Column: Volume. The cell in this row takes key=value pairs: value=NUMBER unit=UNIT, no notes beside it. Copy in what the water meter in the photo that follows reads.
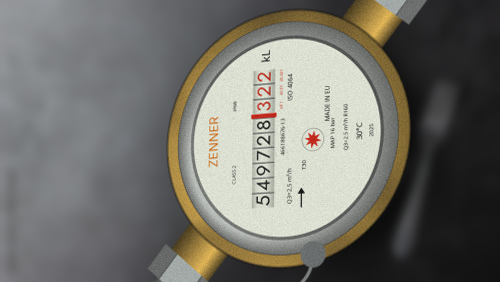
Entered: value=549728.322 unit=kL
